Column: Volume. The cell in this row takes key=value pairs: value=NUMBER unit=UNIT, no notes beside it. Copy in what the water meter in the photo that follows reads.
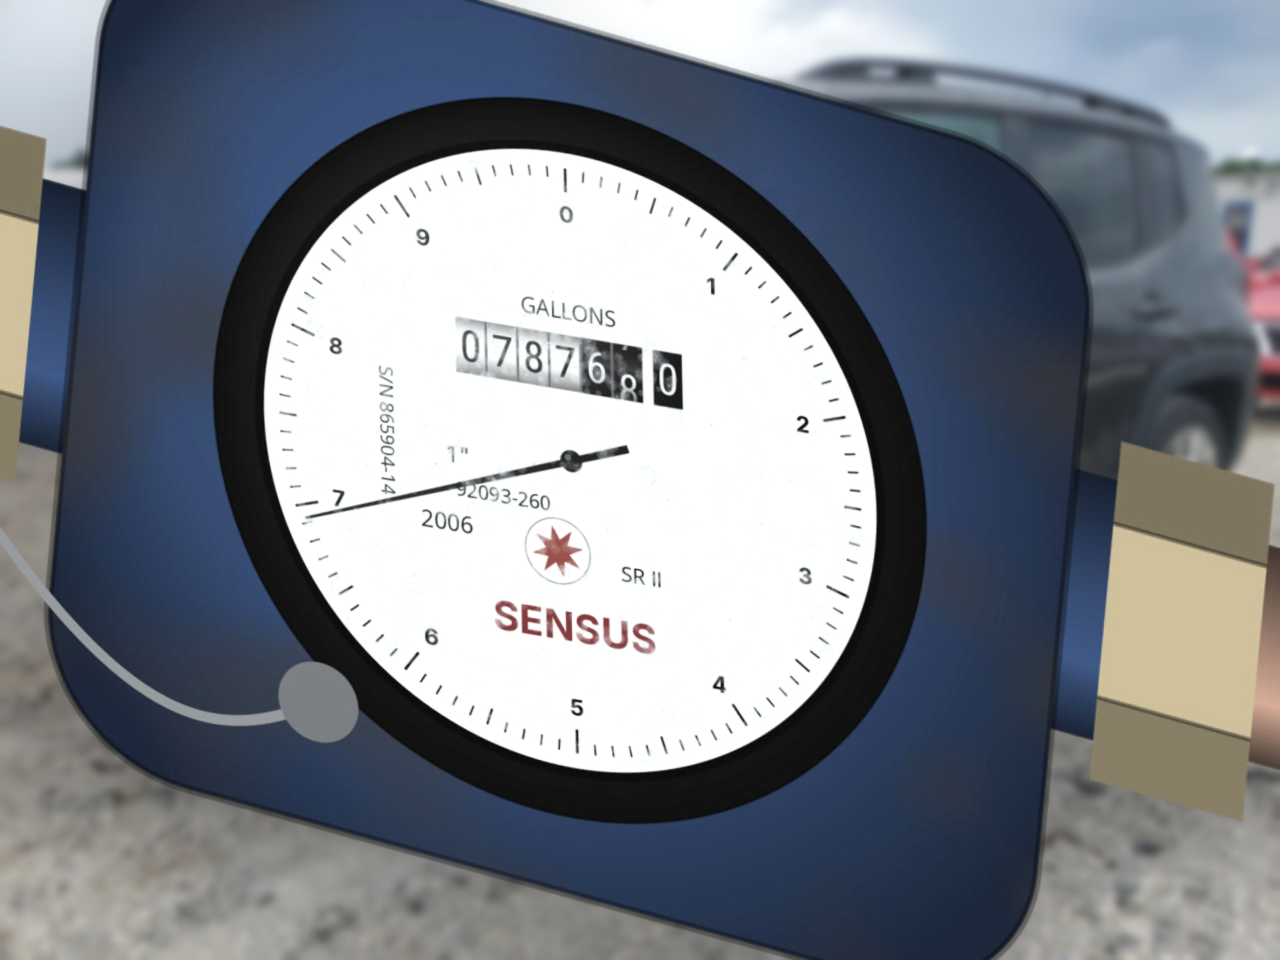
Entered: value=787676.9 unit=gal
